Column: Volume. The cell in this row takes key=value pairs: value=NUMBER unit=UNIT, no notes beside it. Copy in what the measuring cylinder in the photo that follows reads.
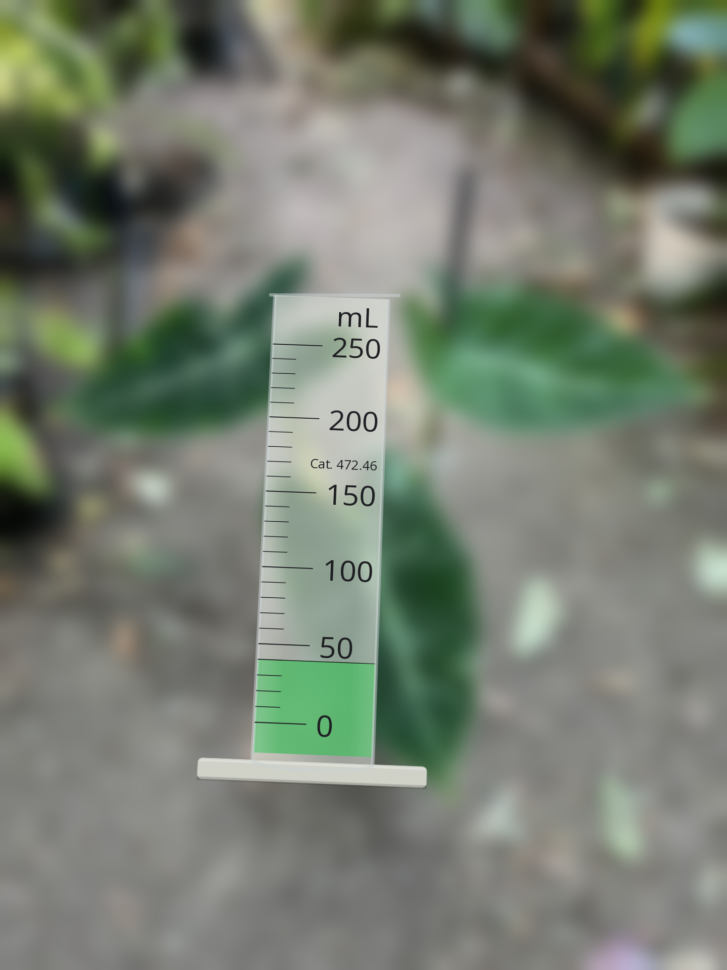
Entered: value=40 unit=mL
